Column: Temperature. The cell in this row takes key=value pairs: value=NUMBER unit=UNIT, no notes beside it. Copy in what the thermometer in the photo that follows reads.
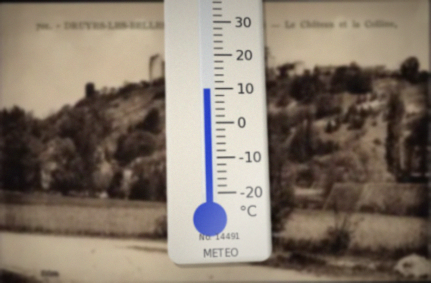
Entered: value=10 unit=°C
